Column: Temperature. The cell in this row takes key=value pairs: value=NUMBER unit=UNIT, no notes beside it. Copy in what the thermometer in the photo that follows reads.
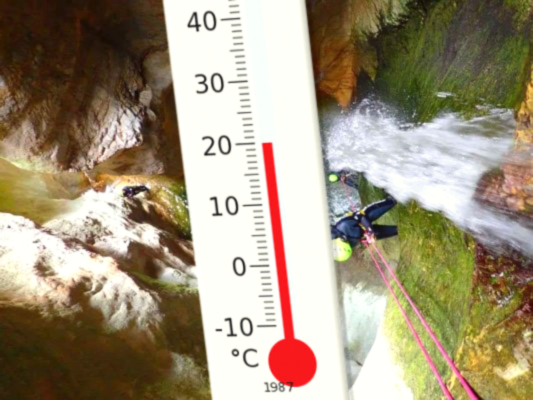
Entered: value=20 unit=°C
